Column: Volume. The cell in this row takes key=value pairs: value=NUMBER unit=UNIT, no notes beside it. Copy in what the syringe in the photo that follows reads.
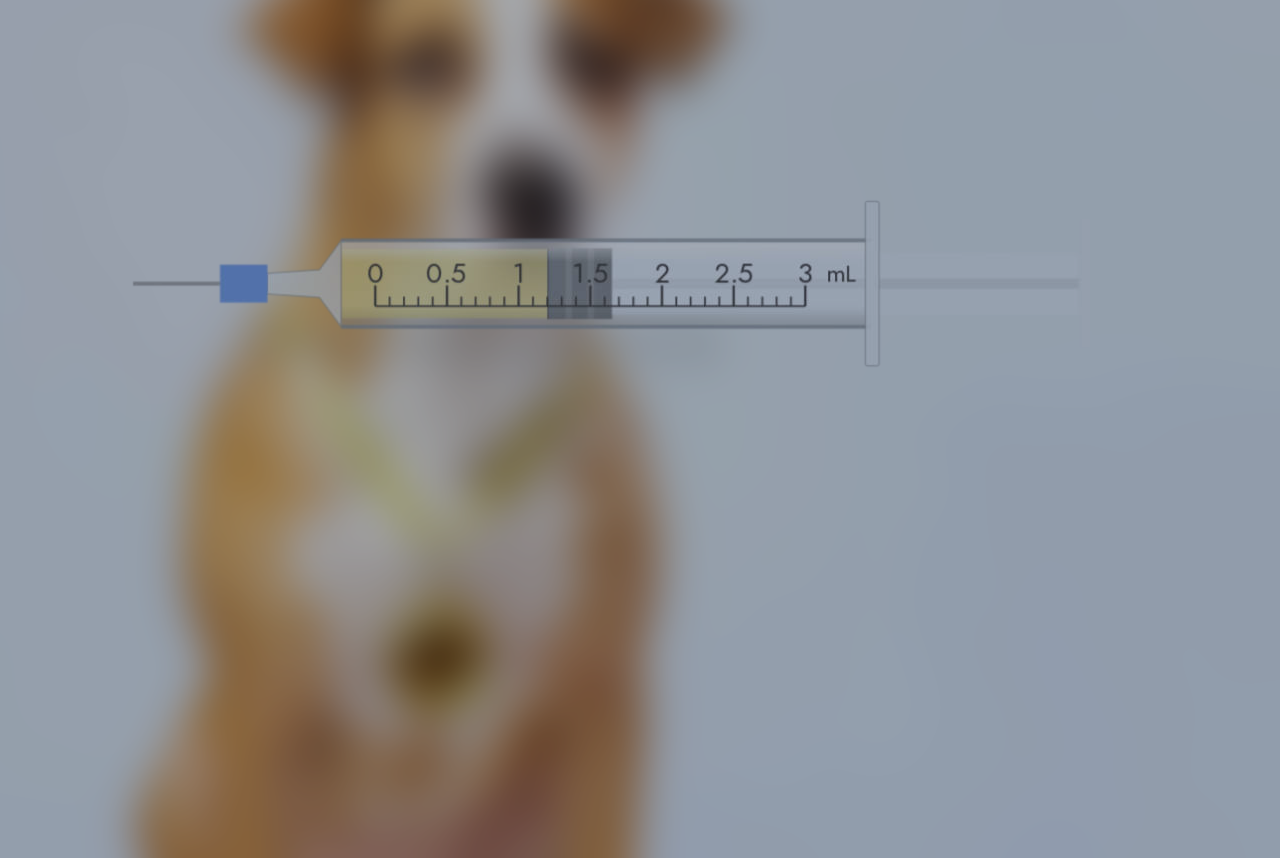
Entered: value=1.2 unit=mL
